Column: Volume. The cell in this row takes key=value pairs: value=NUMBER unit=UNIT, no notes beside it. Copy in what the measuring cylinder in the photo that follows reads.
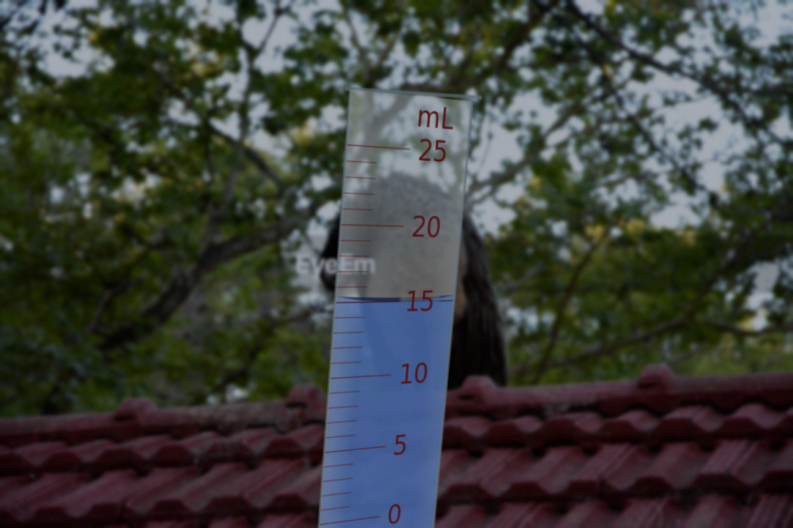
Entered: value=15 unit=mL
